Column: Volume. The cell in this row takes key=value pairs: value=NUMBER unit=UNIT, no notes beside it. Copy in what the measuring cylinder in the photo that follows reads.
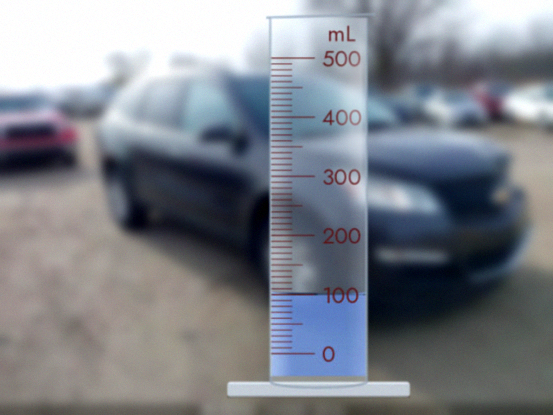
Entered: value=100 unit=mL
